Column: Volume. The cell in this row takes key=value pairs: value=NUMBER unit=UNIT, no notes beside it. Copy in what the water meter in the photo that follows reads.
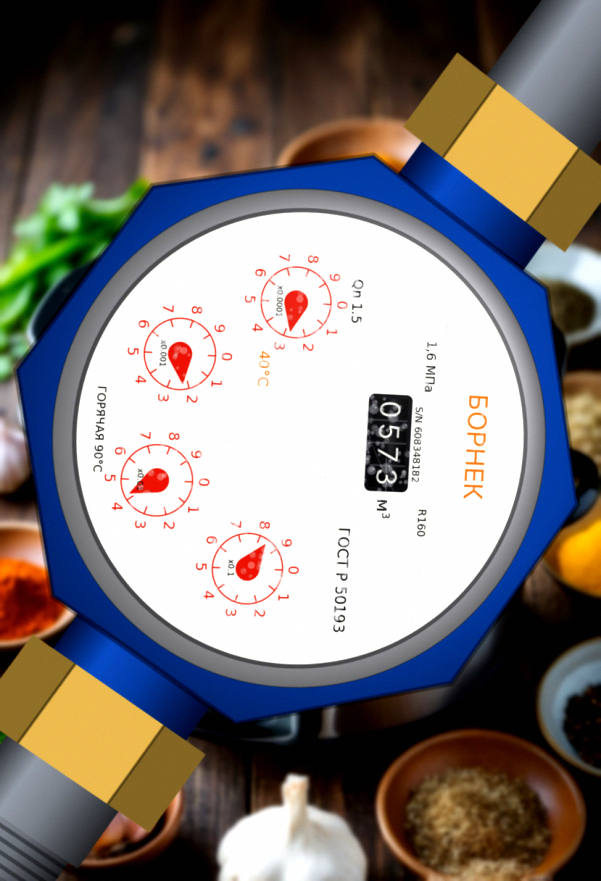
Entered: value=573.8422 unit=m³
